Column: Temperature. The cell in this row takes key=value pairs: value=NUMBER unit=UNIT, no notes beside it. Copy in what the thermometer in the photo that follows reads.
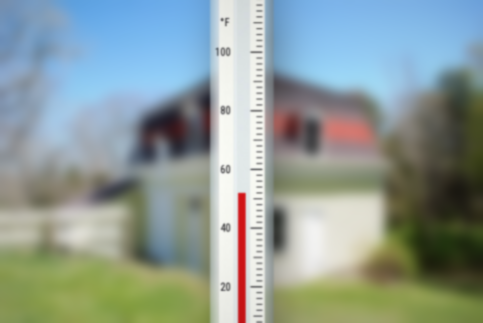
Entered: value=52 unit=°F
